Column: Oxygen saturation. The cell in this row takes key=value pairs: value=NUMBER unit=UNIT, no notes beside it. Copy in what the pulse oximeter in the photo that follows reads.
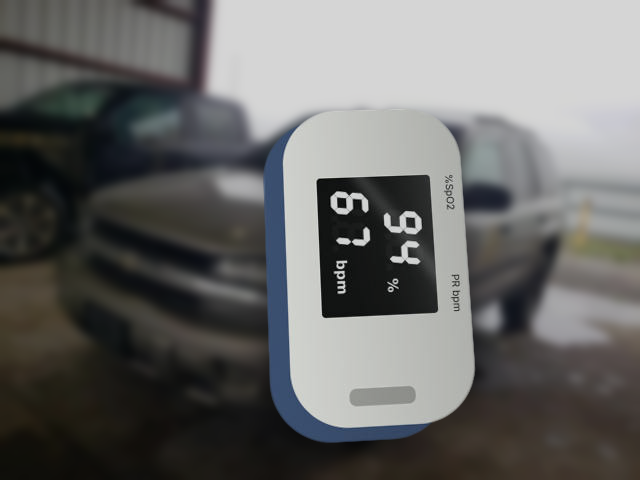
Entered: value=94 unit=%
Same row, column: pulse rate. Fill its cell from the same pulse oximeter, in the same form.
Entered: value=67 unit=bpm
